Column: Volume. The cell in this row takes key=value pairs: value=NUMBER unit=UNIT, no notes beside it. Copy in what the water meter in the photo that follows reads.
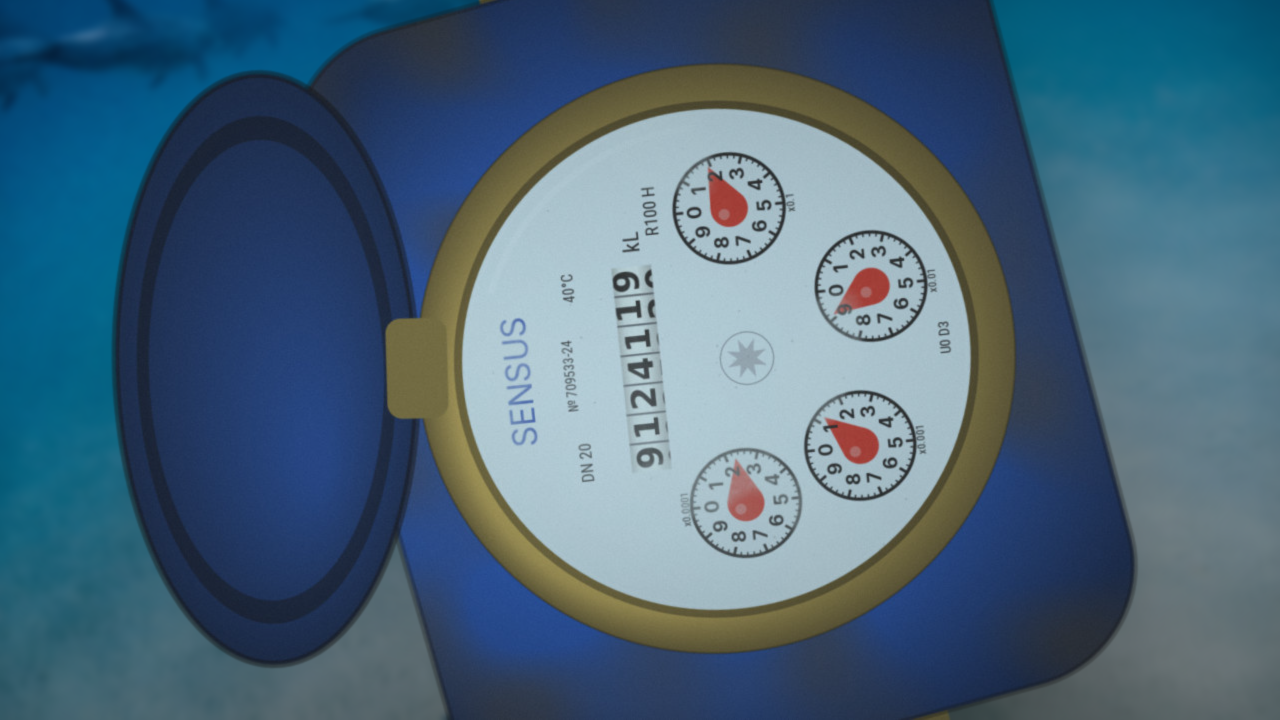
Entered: value=9124119.1912 unit=kL
